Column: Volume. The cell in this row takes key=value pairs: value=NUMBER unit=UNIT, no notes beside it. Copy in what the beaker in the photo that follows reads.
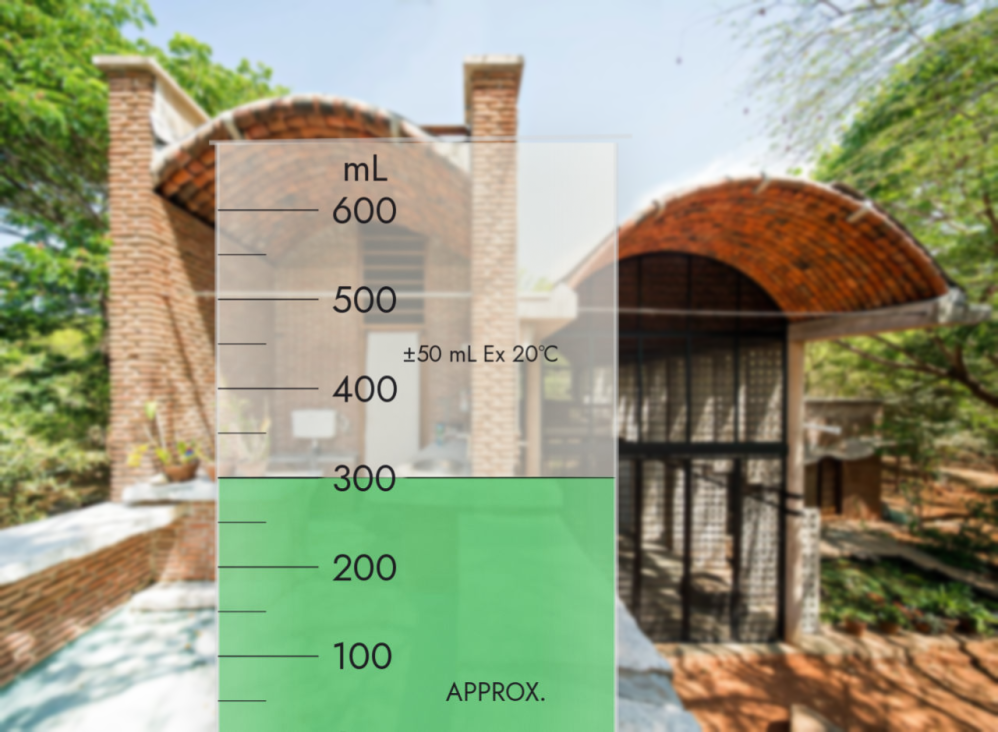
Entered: value=300 unit=mL
